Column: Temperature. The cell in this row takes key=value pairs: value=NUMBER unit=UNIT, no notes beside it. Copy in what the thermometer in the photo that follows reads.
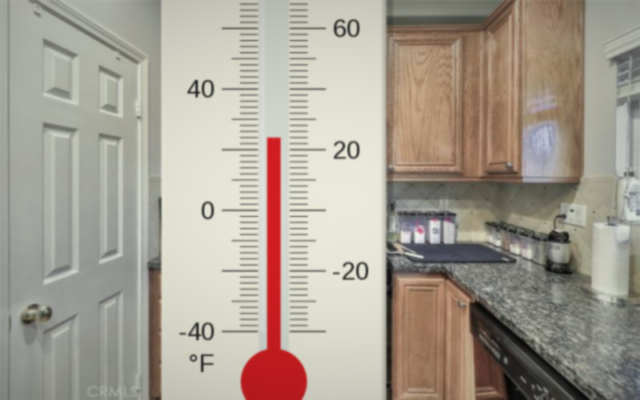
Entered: value=24 unit=°F
